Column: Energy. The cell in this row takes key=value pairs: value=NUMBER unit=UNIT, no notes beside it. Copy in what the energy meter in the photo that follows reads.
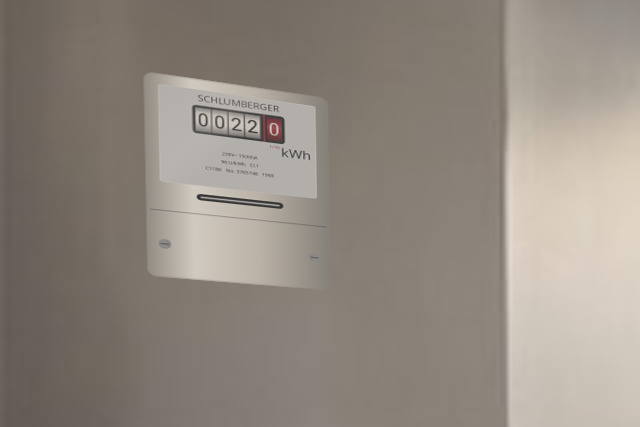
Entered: value=22.0 unit=kWh
